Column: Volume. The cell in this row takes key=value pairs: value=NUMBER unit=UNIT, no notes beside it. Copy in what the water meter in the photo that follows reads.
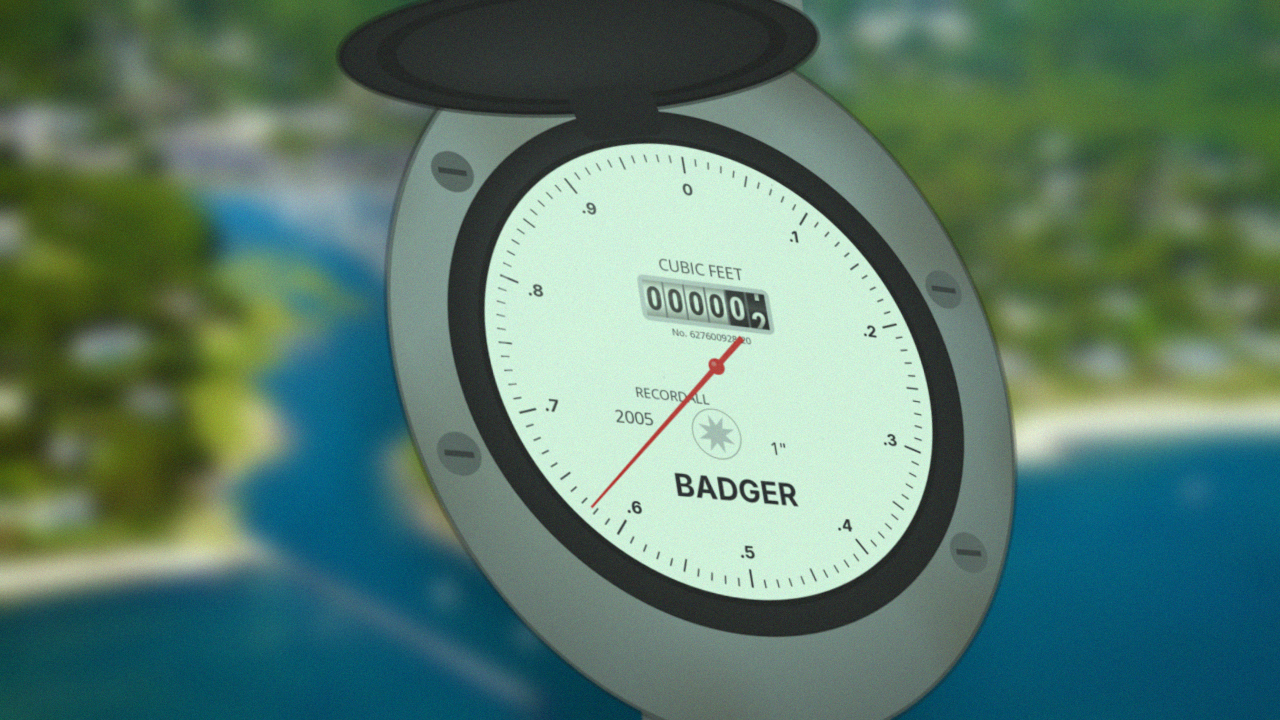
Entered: value=1.62 unit=ft³
